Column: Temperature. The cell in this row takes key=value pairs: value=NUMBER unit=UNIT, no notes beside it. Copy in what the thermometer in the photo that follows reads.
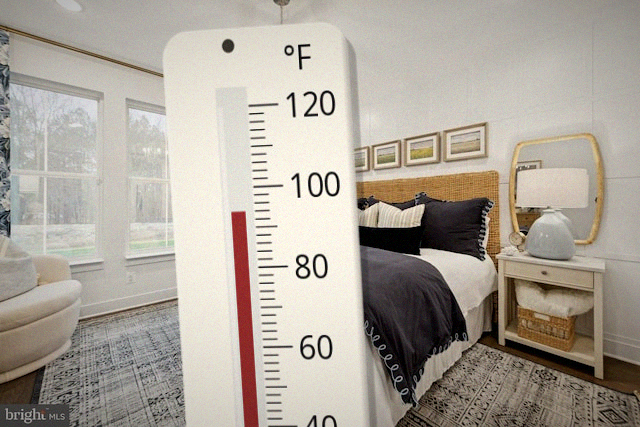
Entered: value=94 unit=°F
